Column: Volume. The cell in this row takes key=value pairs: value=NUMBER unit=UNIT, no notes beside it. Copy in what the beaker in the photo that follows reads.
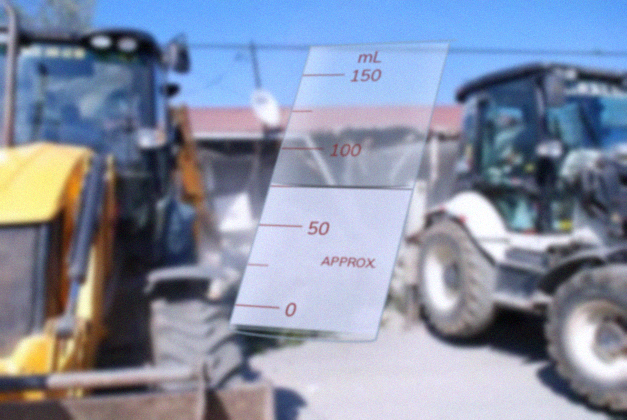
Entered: value=75 unit=mL
